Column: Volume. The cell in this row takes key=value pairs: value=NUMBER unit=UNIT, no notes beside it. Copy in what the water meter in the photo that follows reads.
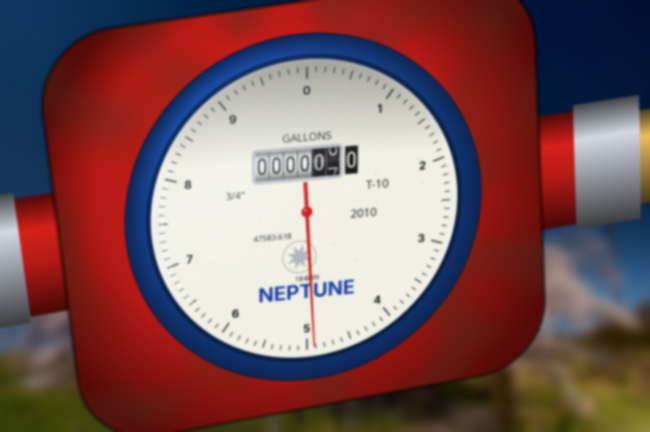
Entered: value=64.9 unit=gal
